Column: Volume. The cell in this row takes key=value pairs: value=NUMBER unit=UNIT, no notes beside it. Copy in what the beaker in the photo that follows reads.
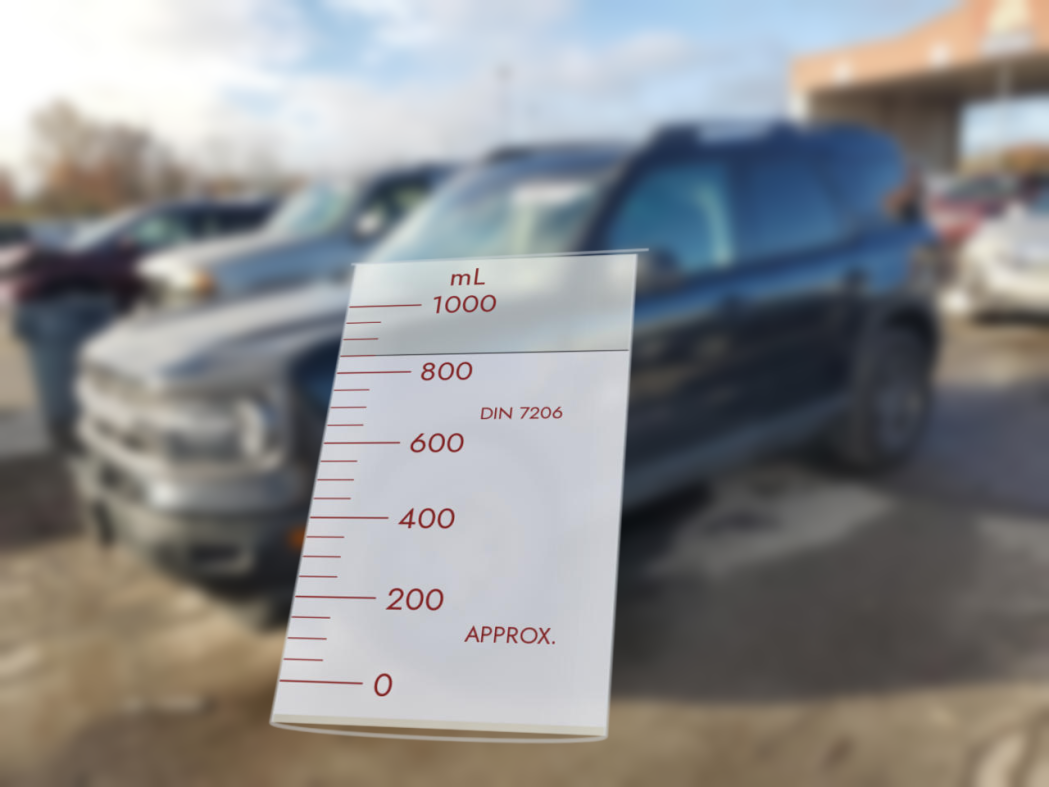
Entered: value=850 unit=mL
